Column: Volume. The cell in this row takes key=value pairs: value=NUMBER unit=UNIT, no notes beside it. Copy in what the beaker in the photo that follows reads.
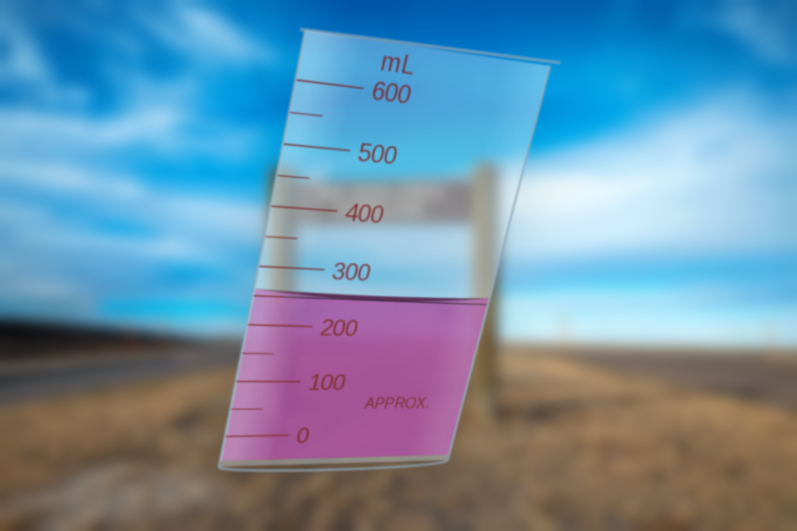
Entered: value=250 unit=mL
